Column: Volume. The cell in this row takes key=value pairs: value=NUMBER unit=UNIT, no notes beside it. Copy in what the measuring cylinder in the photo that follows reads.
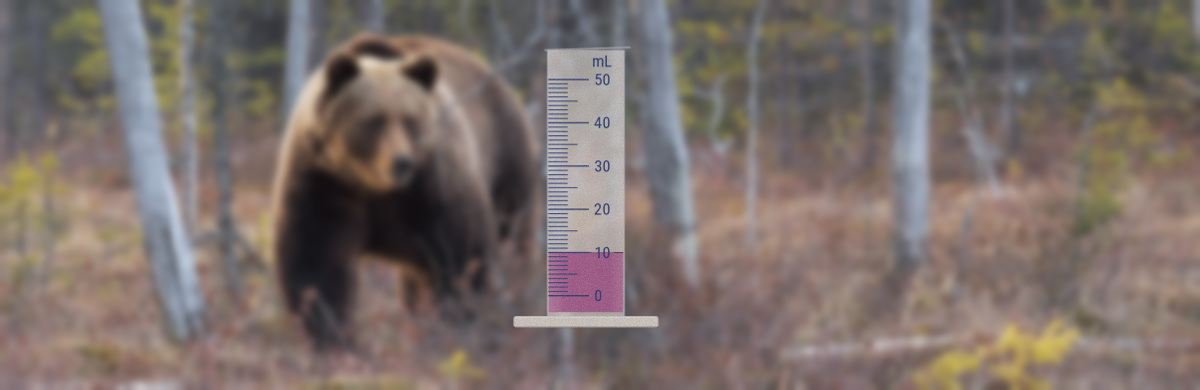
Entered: value=10 unit=mL
